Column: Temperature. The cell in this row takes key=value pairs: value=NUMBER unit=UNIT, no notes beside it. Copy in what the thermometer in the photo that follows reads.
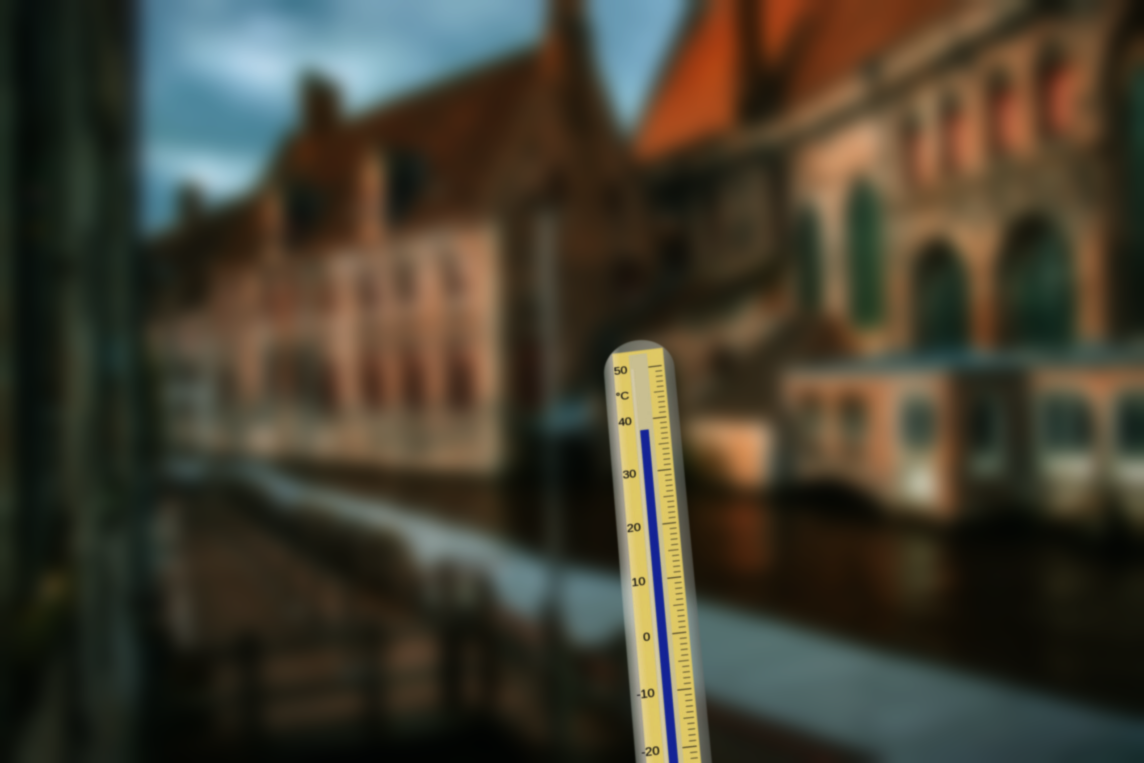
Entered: value=38 unit=°C
